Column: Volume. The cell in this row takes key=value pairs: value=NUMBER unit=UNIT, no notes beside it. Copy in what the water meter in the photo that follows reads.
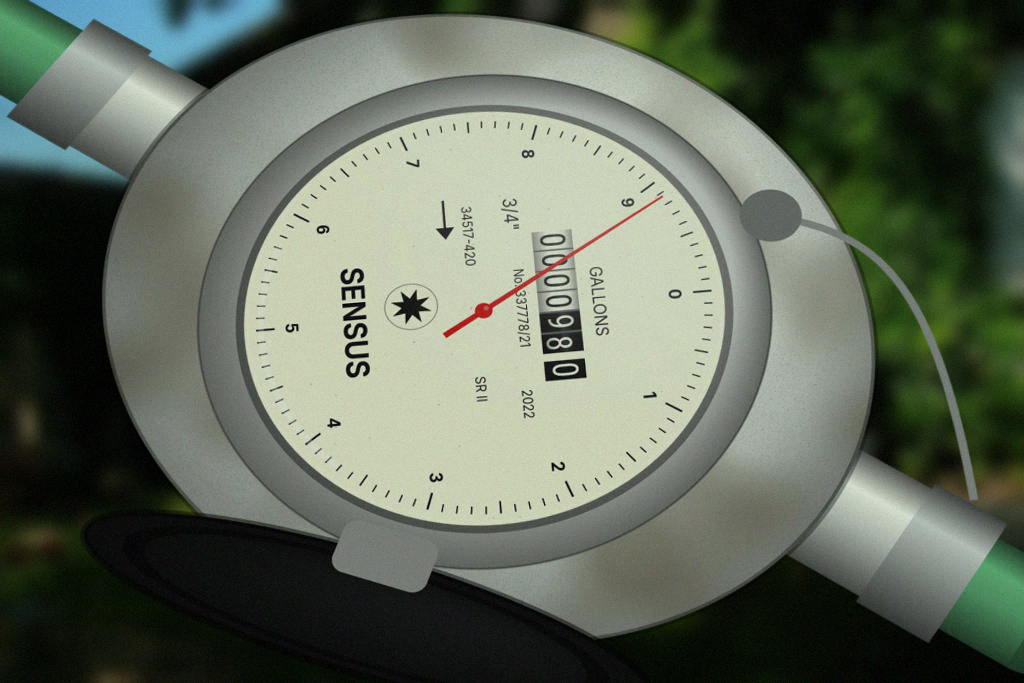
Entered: value=979.1 unit=gal
